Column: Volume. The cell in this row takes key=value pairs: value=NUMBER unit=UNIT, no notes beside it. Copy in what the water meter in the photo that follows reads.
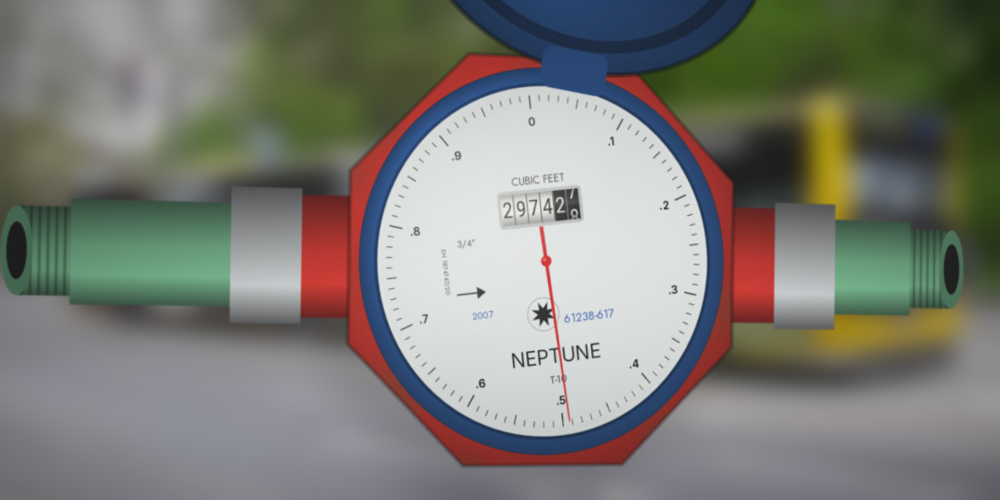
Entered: value=297427.49 unit=ft³
